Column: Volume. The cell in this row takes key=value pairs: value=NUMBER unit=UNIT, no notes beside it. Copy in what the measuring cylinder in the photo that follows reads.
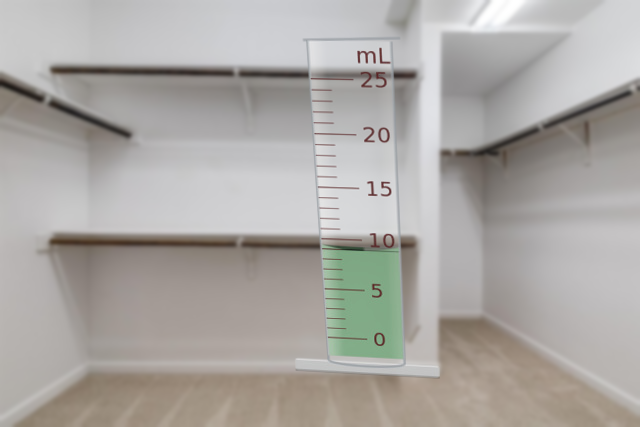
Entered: value=9 unit=mL
